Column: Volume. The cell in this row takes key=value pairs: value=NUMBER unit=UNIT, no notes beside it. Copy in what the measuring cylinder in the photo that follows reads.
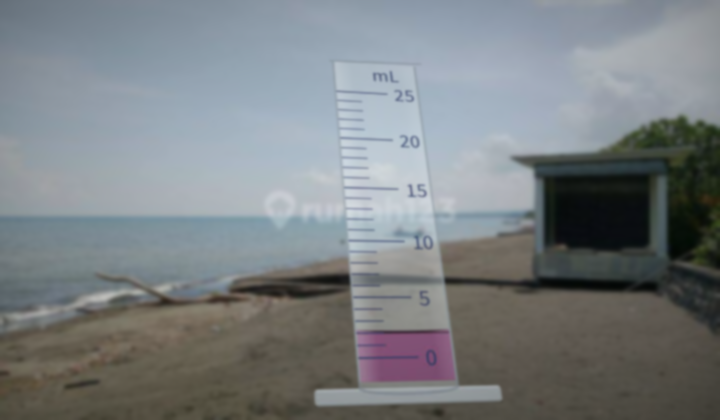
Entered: value=2 unit=mL
